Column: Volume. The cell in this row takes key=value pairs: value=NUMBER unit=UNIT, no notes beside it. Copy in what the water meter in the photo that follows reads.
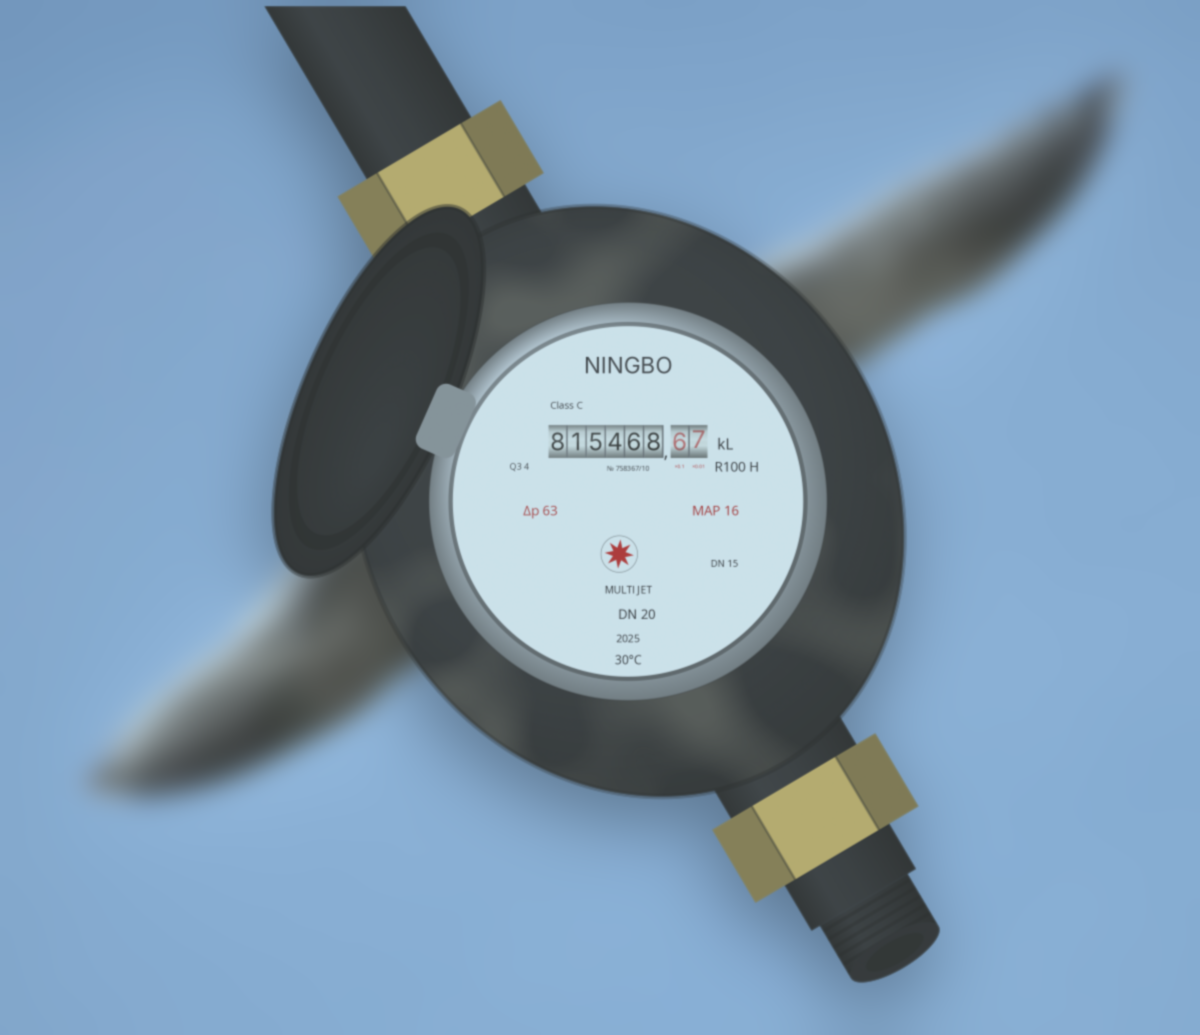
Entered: value=815468.67 unit=kL
